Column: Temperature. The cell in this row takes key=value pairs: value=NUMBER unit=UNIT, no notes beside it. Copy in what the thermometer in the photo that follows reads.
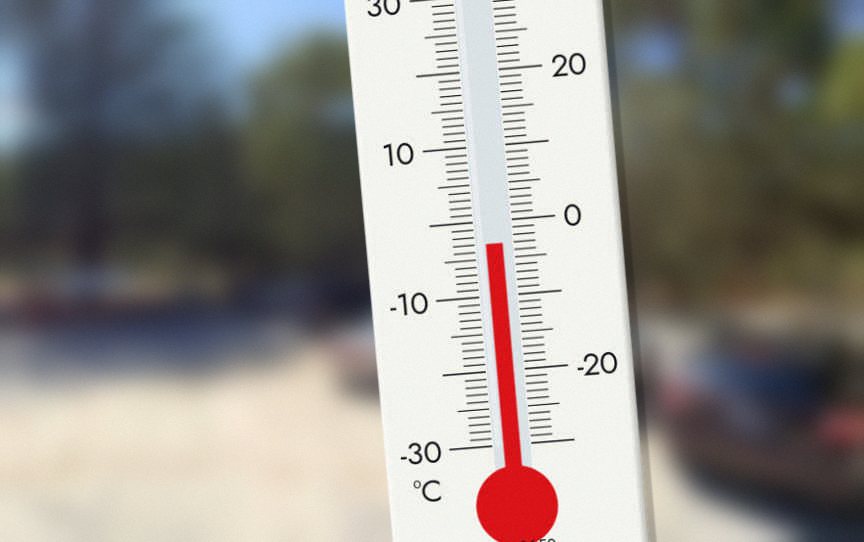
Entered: value=-3 unit=°C
